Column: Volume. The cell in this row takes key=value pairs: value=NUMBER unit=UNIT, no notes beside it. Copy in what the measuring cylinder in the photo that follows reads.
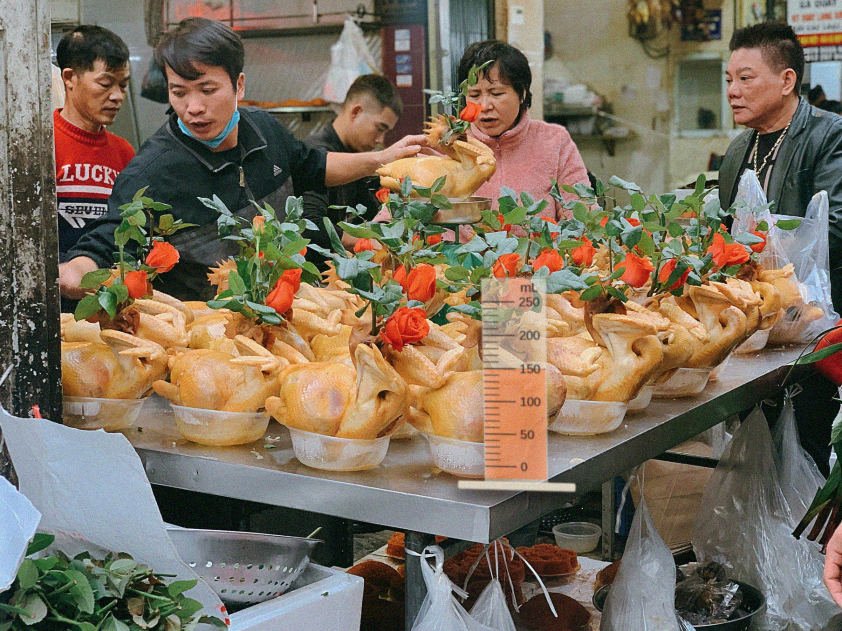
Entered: value=150 unit=mL
